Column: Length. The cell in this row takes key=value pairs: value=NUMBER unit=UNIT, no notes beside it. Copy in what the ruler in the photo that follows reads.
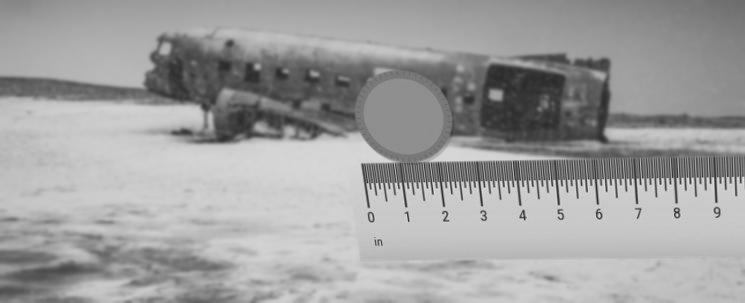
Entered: value=2.5 unit=in
